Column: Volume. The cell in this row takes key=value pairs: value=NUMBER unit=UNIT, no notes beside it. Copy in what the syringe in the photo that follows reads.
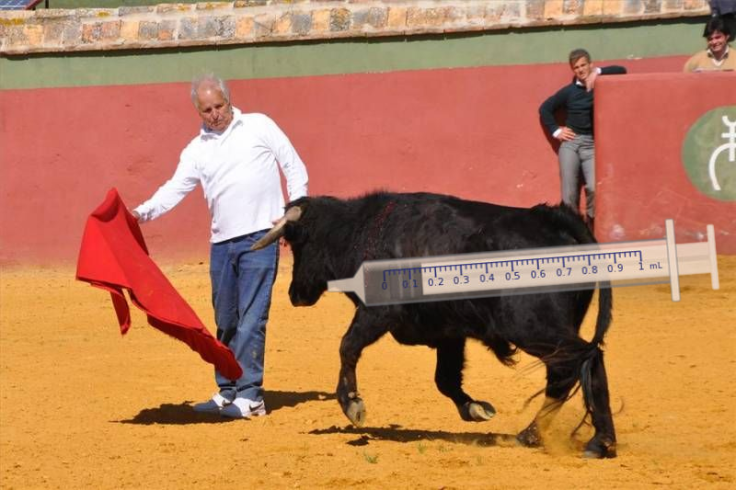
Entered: value=0.02 unit=mL
